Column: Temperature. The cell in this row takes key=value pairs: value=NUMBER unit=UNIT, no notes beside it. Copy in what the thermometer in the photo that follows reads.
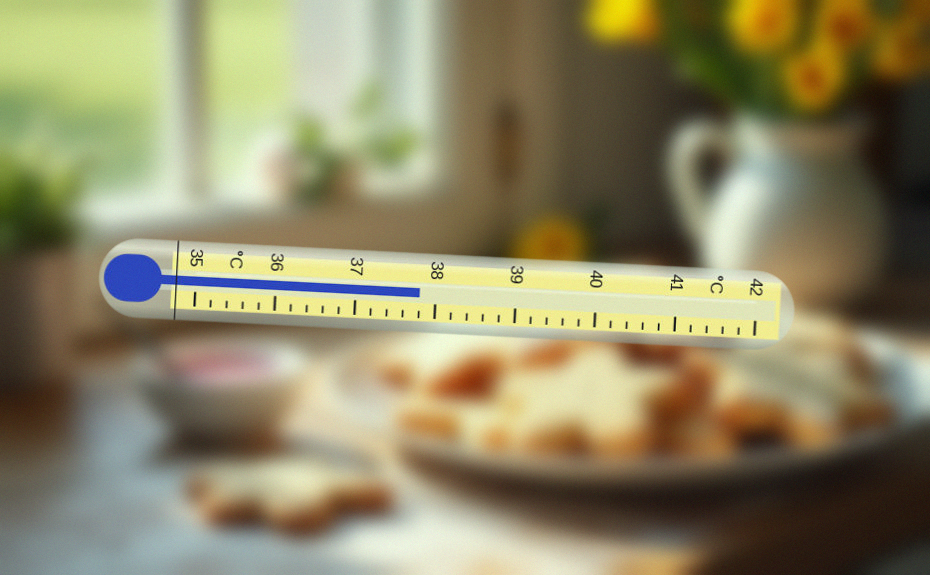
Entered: value=37.8 unit=°C
